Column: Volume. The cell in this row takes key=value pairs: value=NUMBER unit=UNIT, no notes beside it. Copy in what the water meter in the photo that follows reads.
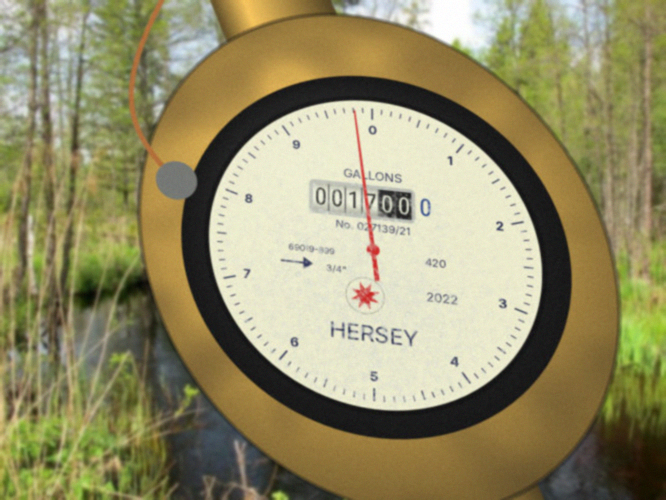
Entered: value=16999.8 unit=gal
